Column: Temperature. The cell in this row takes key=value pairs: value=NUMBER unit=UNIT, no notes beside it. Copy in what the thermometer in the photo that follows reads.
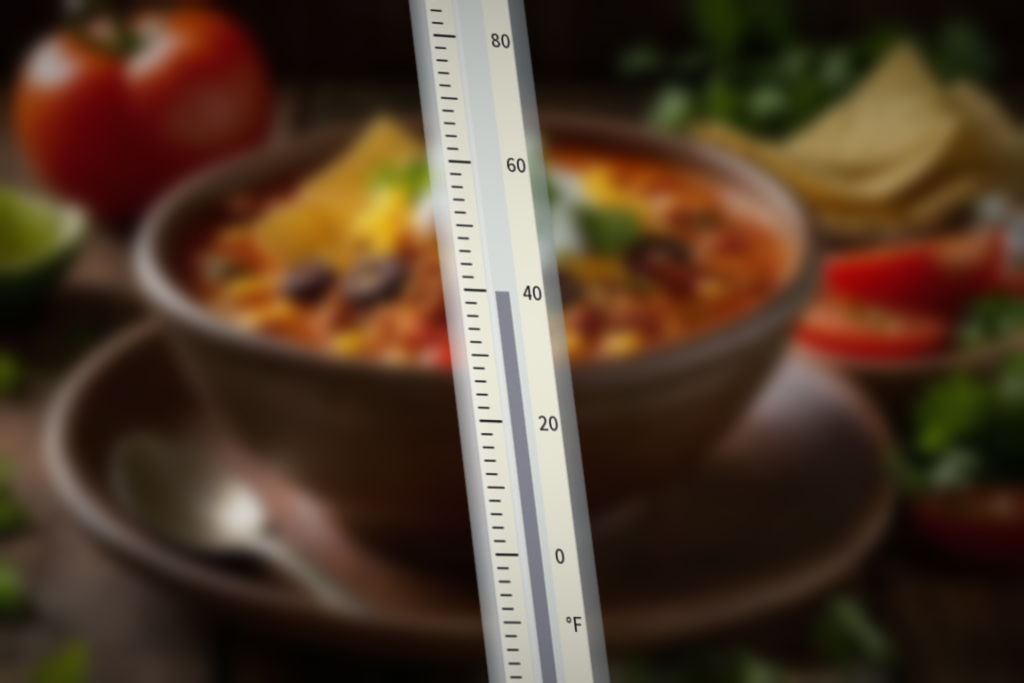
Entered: value=40 unit=°F
